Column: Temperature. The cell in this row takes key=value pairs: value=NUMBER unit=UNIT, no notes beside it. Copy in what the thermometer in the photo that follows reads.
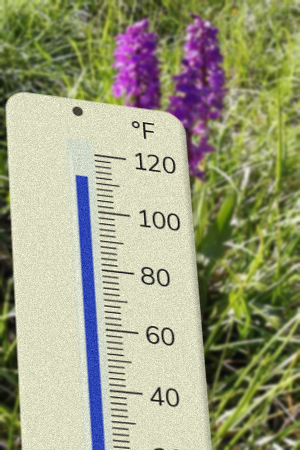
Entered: value=112 unit=°F
